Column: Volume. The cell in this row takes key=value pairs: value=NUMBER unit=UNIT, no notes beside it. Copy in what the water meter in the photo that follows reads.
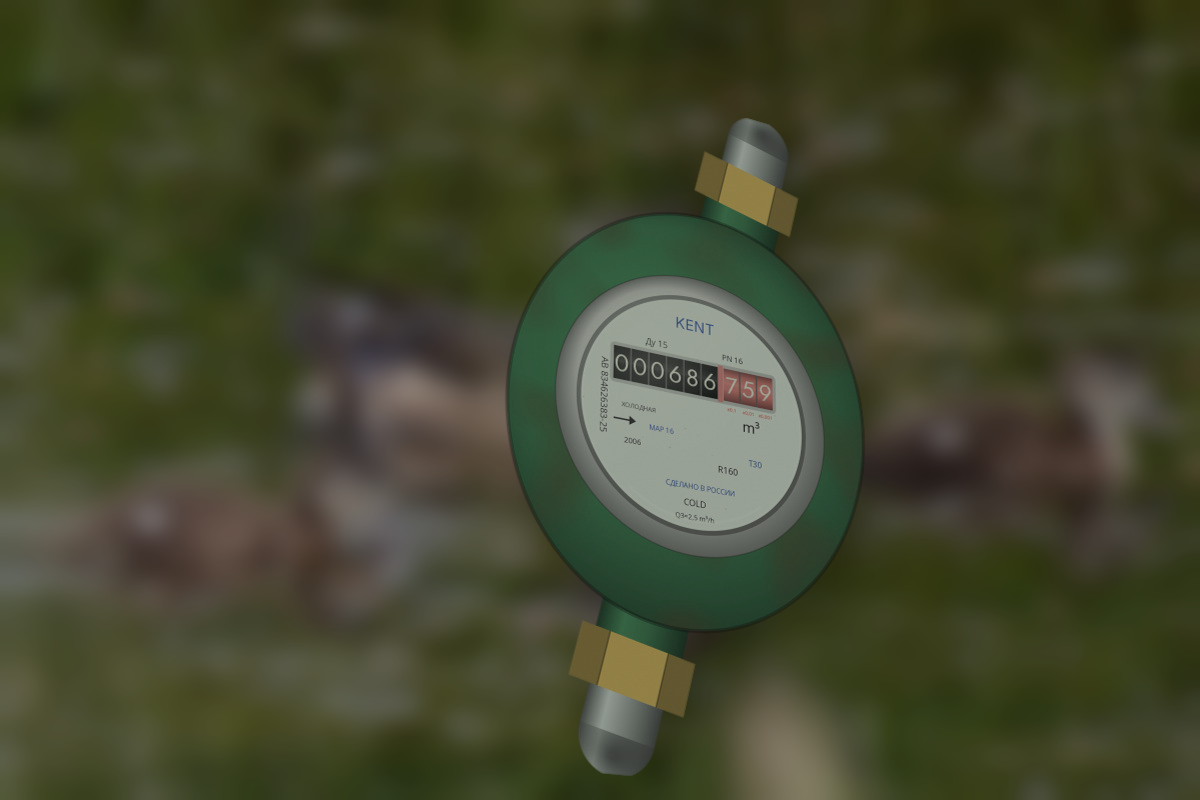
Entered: value=686.759 unit=m³
